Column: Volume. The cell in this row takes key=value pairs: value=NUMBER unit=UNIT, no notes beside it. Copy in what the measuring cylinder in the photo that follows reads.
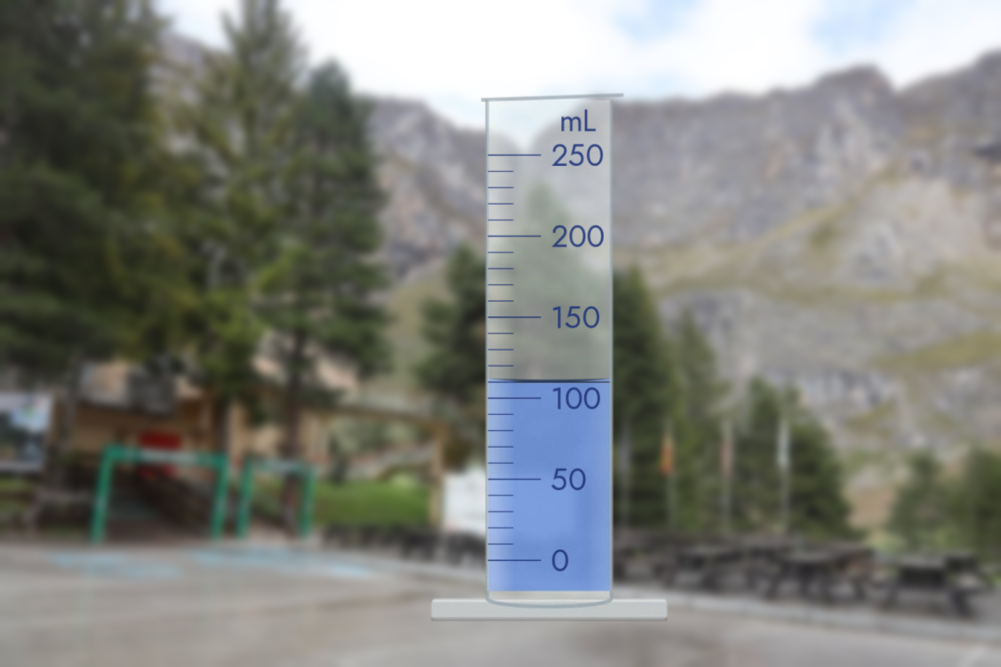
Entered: value=110 unit=mL
